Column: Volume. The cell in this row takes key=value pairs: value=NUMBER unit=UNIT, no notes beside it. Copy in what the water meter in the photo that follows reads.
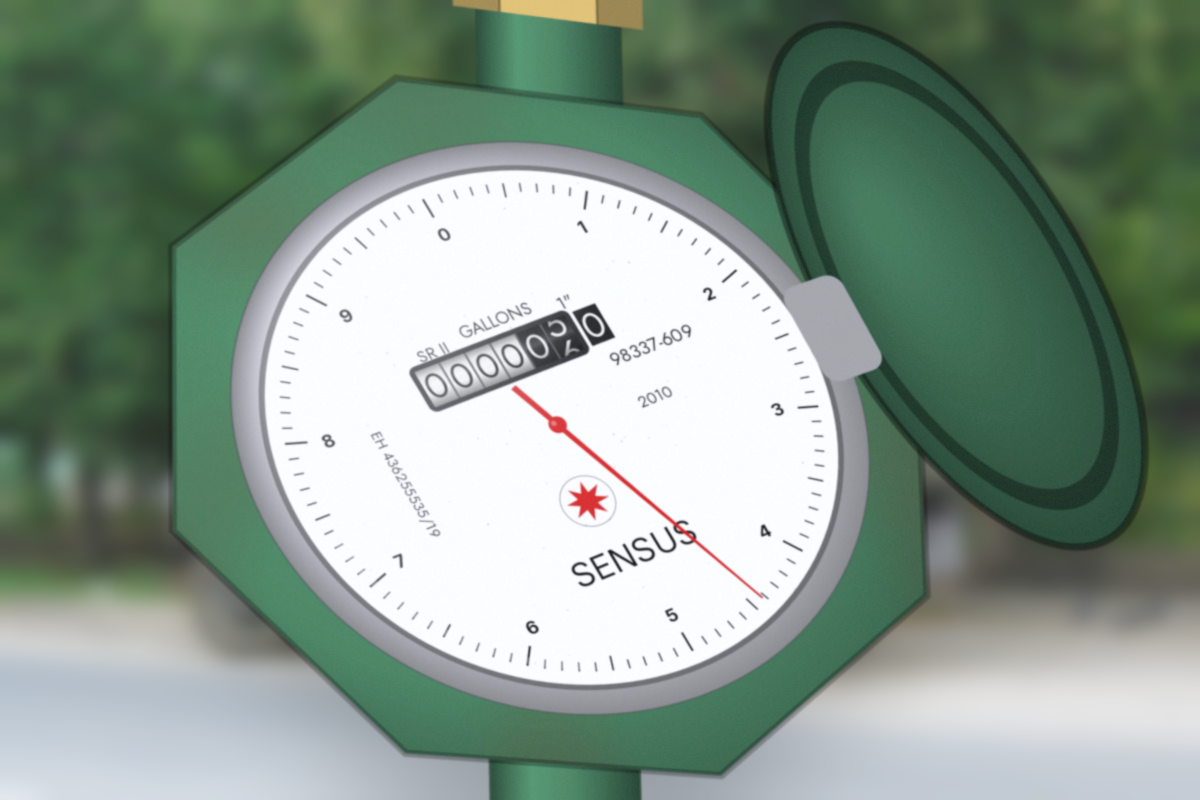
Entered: value=54.4 unit=gal
